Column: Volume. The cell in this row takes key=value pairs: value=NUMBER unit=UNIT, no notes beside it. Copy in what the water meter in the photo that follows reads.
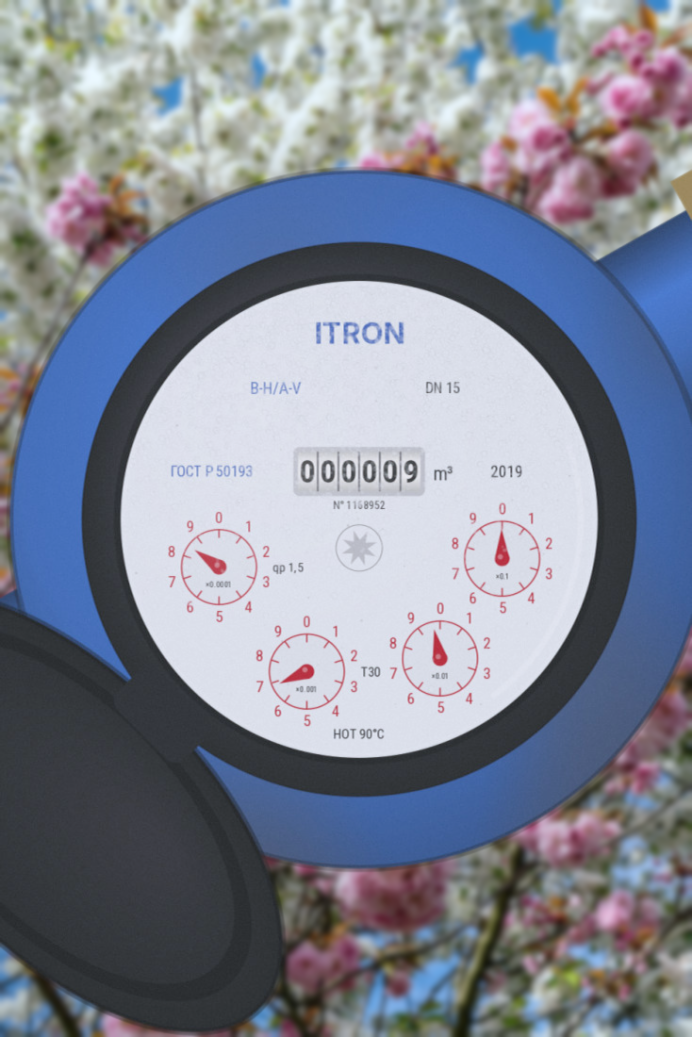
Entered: value=8.9968 unit=m³
